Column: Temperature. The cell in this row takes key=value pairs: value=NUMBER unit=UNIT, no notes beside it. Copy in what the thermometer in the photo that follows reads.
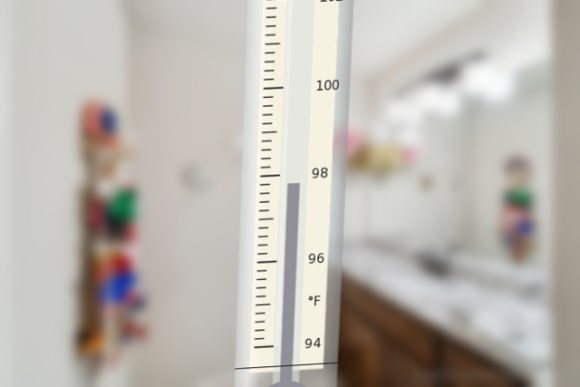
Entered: value=97.8 unit=°F
